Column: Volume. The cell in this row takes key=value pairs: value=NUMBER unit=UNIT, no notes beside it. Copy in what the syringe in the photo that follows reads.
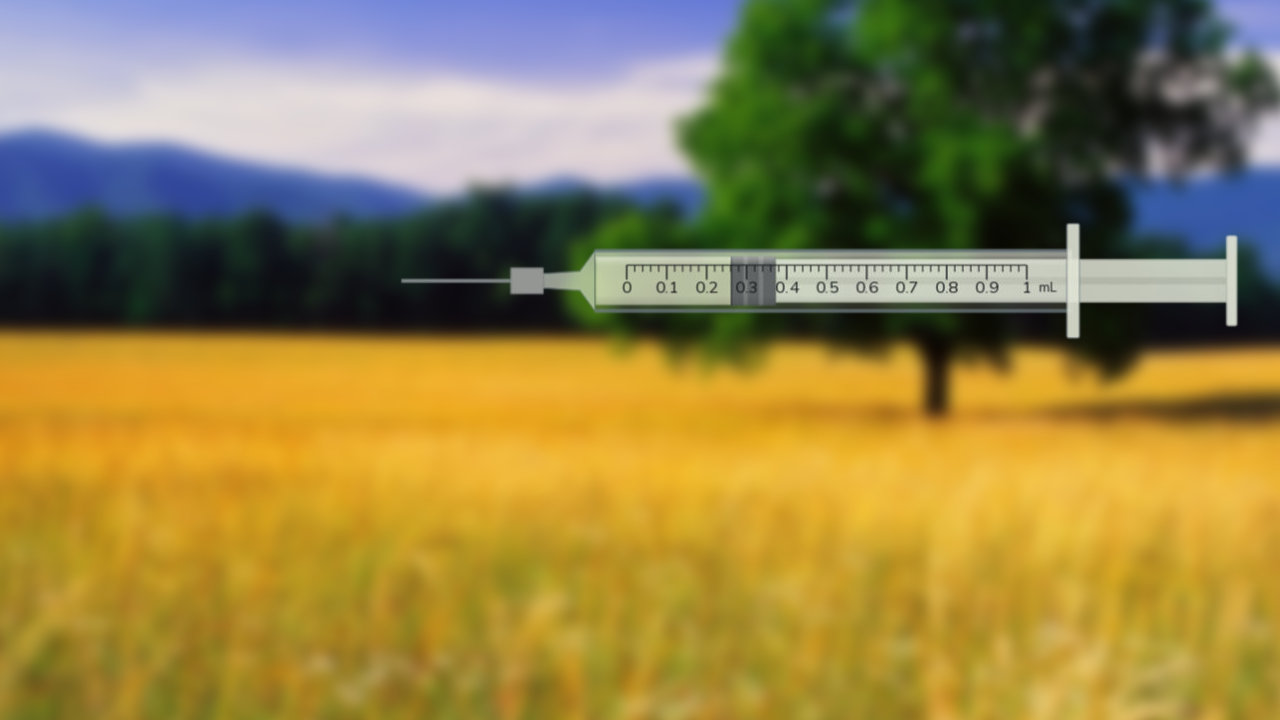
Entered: value=0.26 unit=mL
